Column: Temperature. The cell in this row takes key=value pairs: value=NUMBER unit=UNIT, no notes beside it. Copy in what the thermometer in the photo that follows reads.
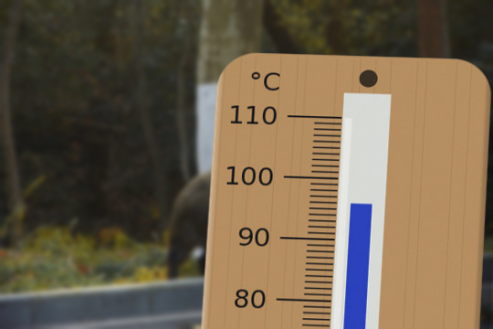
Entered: value=96 unit=°C
